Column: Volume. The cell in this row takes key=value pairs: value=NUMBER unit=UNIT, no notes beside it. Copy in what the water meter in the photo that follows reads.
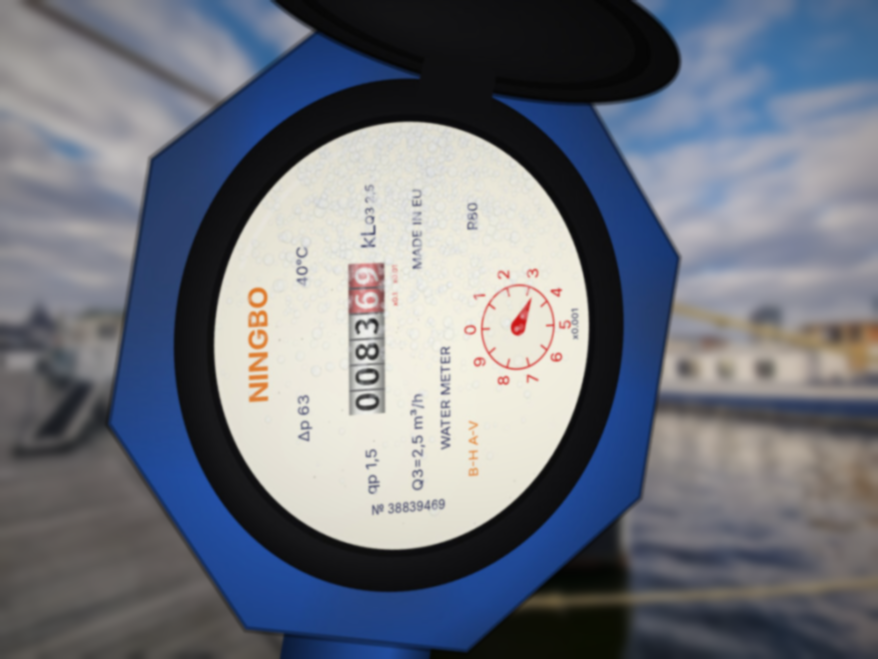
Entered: value=83.693 unit=kL
